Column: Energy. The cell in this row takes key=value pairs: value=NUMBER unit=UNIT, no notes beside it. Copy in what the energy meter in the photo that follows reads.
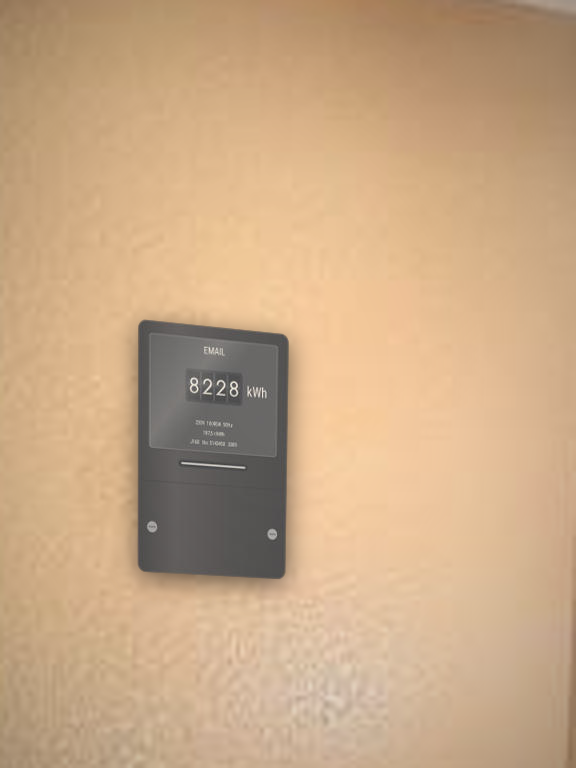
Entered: value=8228 unit=kWh
